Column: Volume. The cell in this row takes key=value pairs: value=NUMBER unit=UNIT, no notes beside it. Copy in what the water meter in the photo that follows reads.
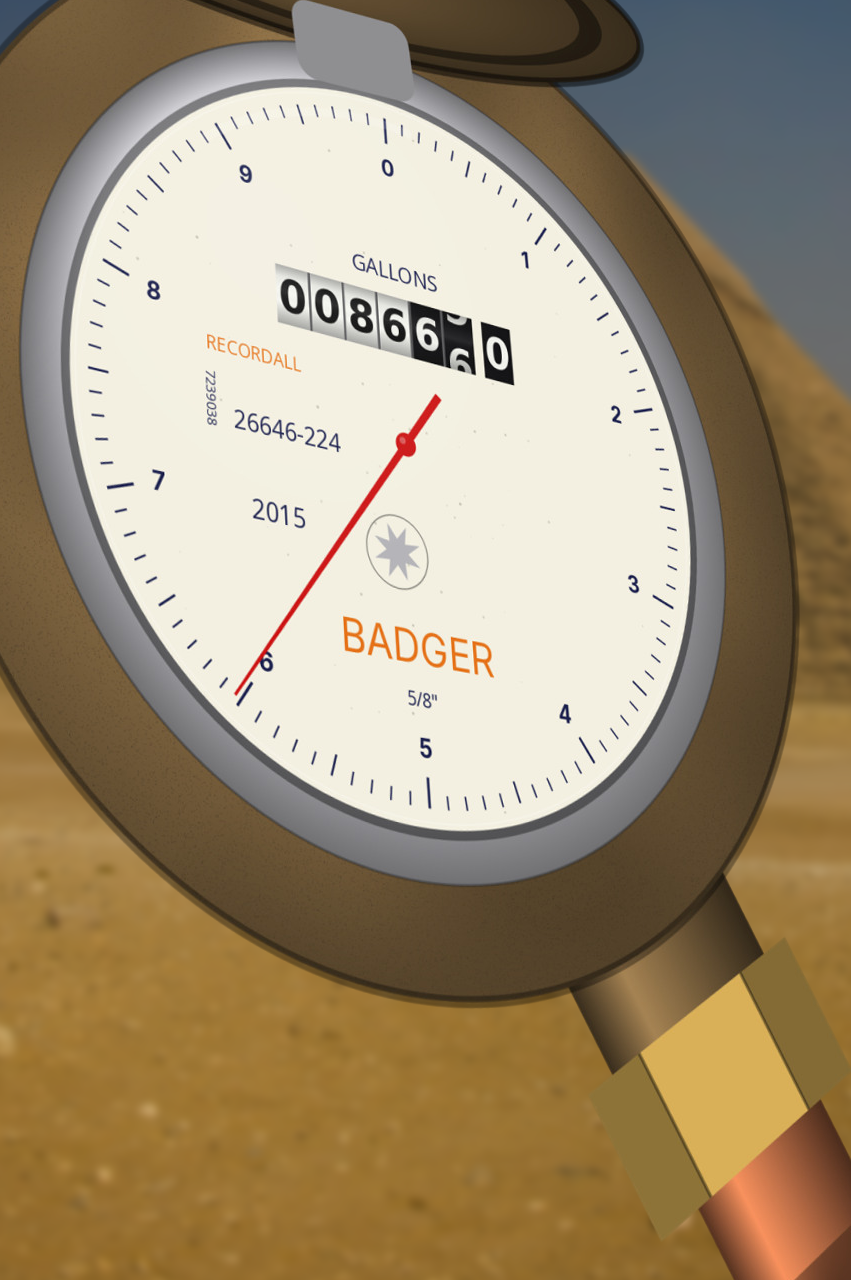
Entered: value=86656.0 unit=gal
